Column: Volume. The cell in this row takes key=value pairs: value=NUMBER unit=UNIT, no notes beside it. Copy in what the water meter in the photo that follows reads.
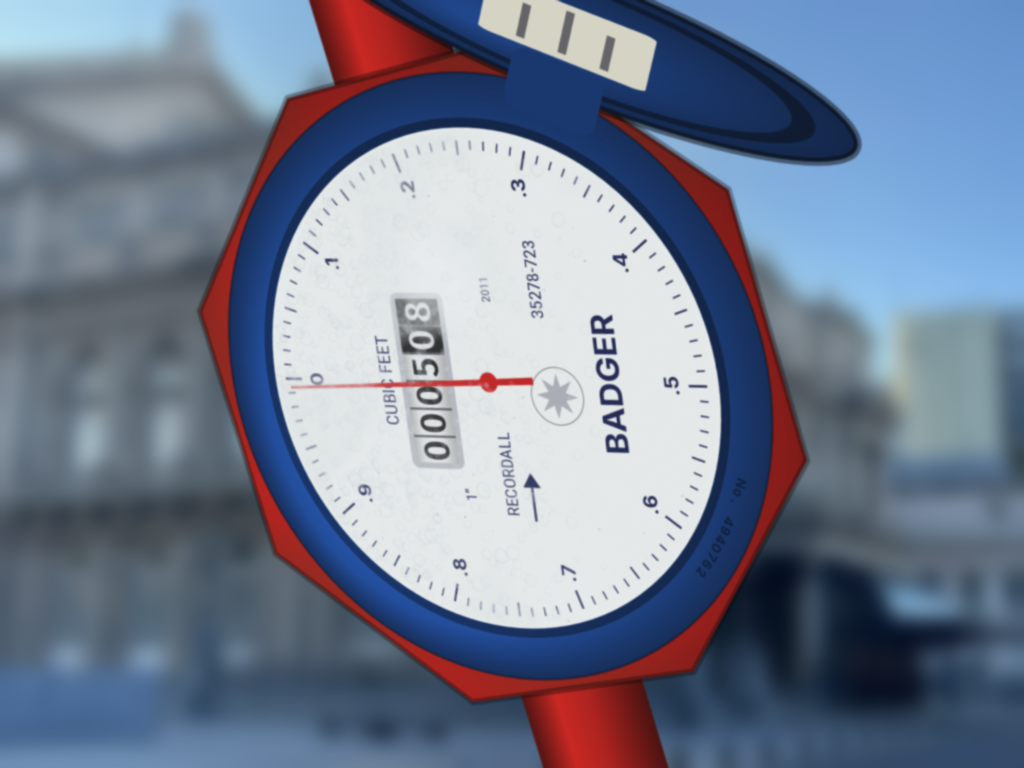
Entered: value=507.99 unit=ft³
